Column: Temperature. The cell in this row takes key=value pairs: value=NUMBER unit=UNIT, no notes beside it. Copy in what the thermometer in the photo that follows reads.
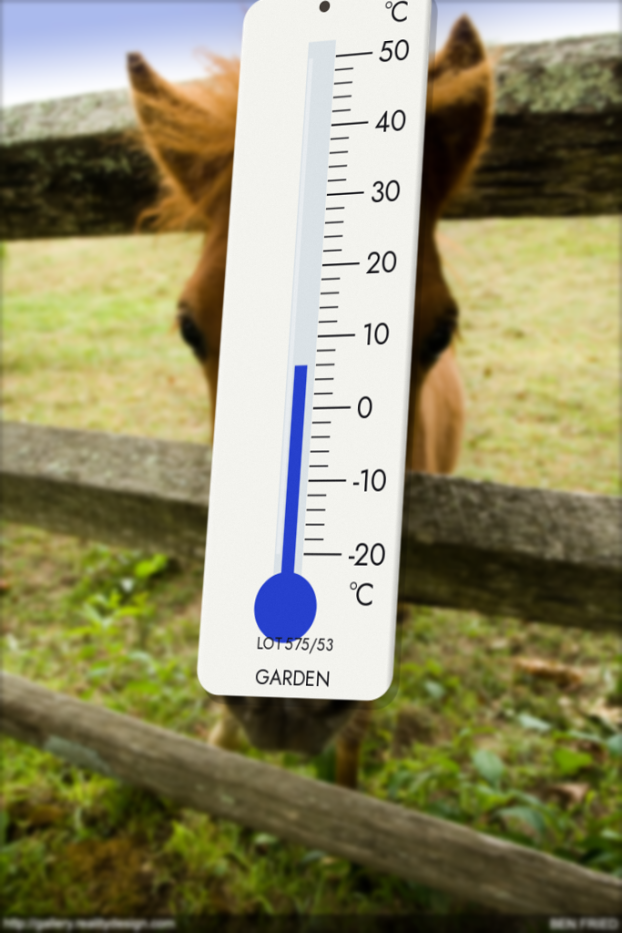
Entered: value=6 unit=°C
